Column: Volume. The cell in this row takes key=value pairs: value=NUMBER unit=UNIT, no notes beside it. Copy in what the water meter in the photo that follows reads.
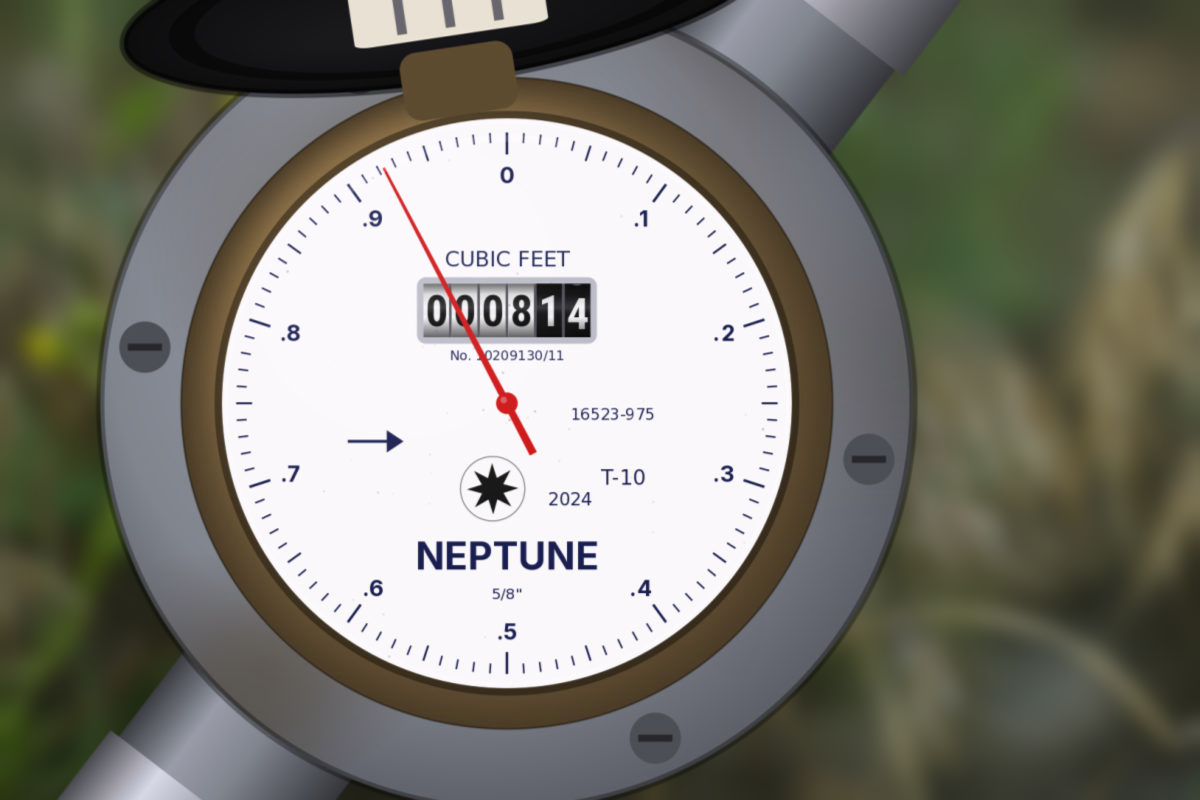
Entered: value=813.92 unit=ft³
